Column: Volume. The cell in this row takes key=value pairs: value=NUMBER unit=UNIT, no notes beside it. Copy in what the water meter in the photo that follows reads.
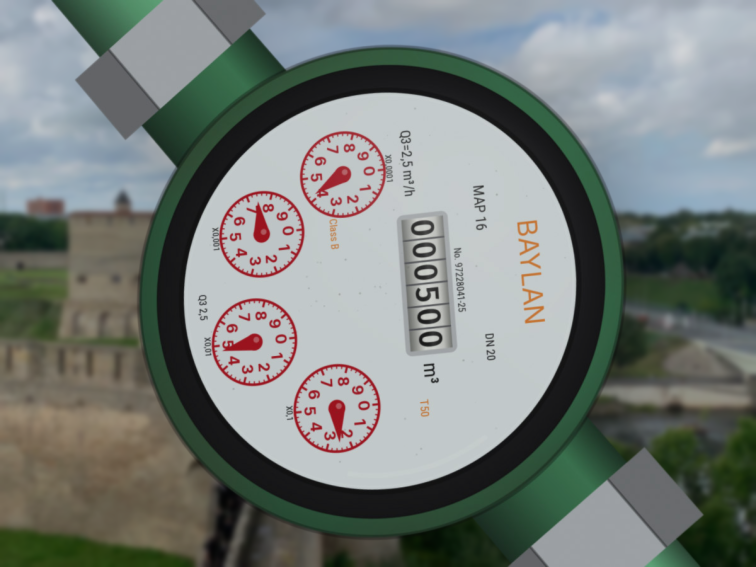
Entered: value=500.2474 unit=m³
